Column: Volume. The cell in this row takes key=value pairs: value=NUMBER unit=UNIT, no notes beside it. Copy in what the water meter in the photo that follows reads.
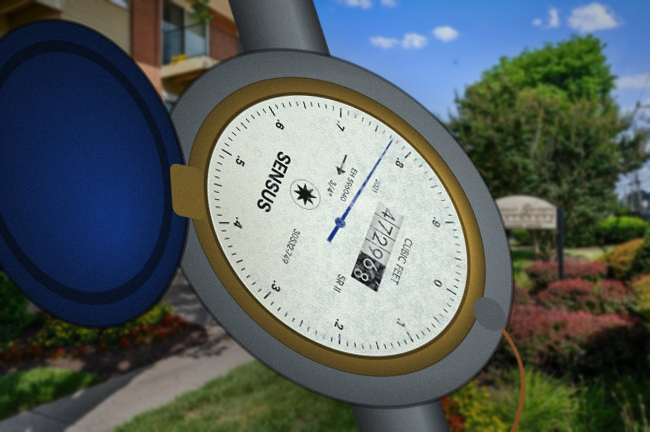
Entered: value=472967.77 unit=ft³
